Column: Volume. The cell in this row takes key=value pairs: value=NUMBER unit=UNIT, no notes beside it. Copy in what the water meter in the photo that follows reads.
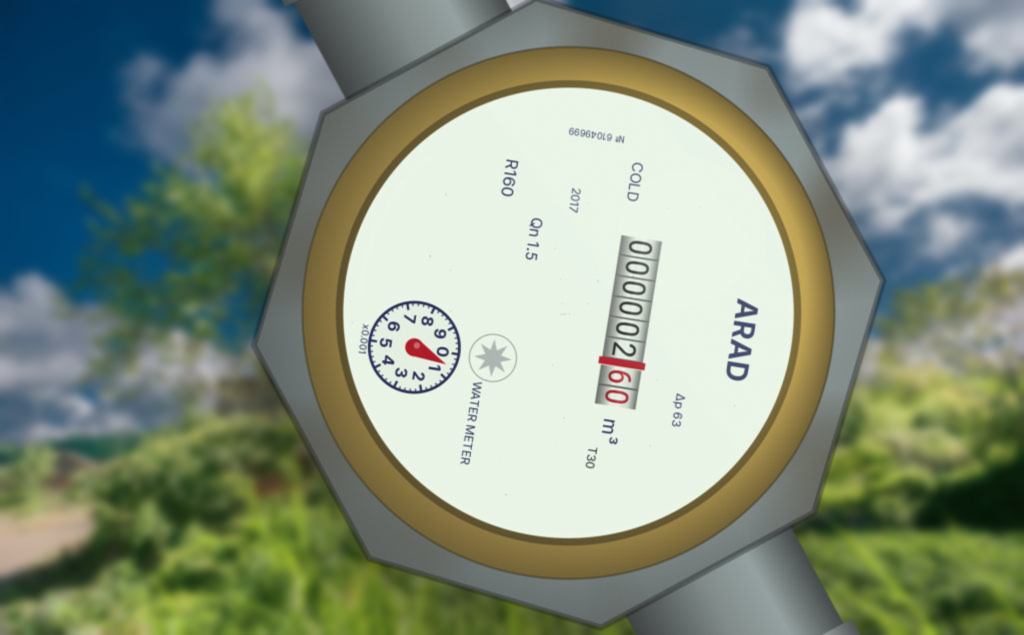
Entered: value=2.600 unit=m³
